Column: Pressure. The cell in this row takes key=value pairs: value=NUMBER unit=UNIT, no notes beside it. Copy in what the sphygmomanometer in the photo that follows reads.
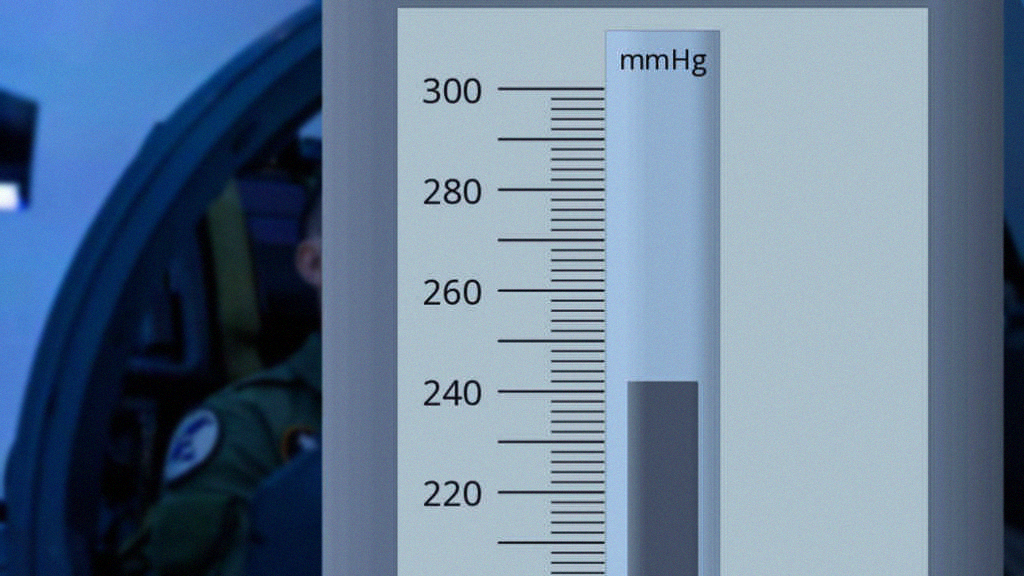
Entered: value=242 unit=mmHg
